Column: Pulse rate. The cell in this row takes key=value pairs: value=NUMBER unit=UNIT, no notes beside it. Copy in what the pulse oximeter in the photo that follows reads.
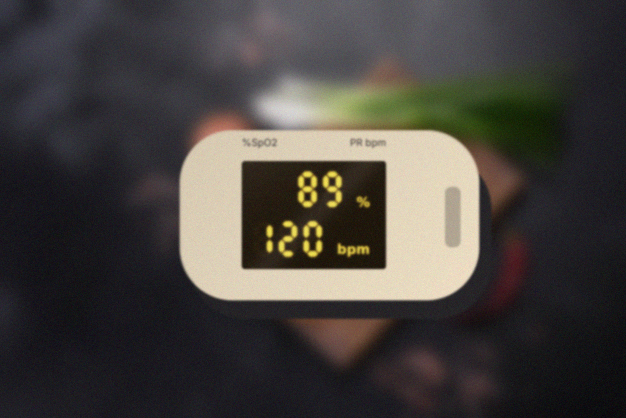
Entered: value=120 unit=bpm
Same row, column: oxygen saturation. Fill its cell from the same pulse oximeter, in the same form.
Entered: value=89 unit=%
